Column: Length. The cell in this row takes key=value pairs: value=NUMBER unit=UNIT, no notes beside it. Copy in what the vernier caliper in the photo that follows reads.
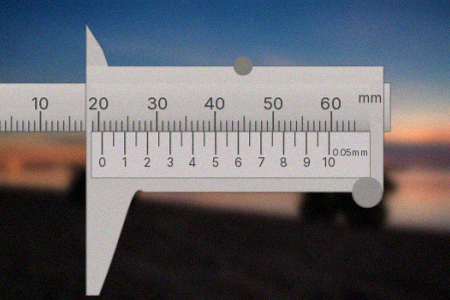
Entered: value=20.6 unit=mm
